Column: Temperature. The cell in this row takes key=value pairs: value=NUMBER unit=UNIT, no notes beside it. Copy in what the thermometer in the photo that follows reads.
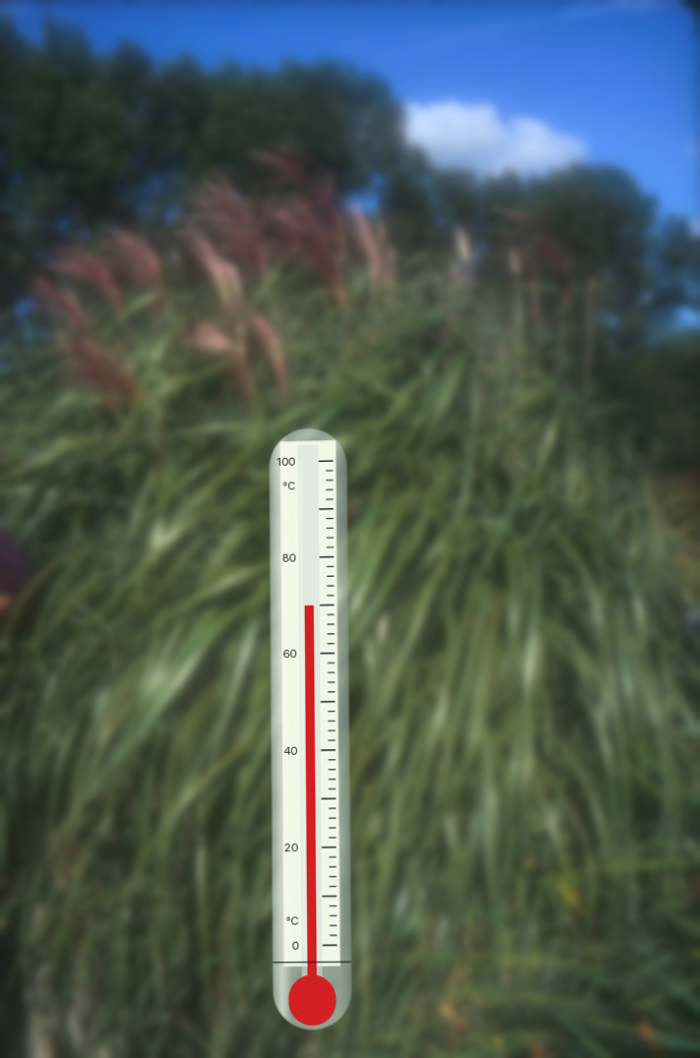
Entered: value=70 unit=°C
